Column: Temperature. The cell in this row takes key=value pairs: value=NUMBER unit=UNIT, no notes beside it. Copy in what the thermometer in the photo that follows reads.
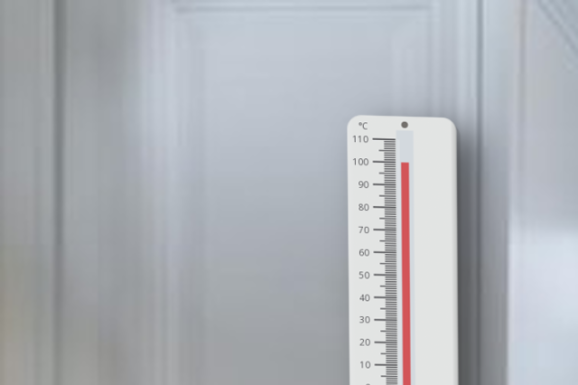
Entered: value=100 unit=°C
